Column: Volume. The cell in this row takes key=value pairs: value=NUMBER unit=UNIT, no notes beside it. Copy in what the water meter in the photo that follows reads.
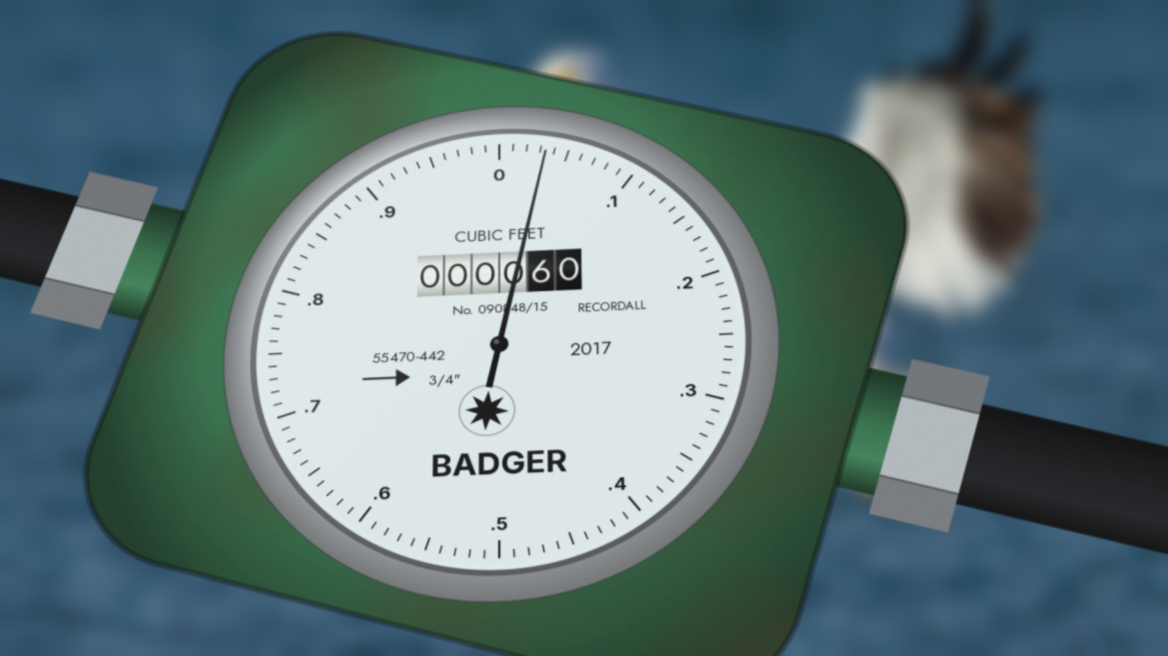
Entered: value=60.03 unit=ft³
